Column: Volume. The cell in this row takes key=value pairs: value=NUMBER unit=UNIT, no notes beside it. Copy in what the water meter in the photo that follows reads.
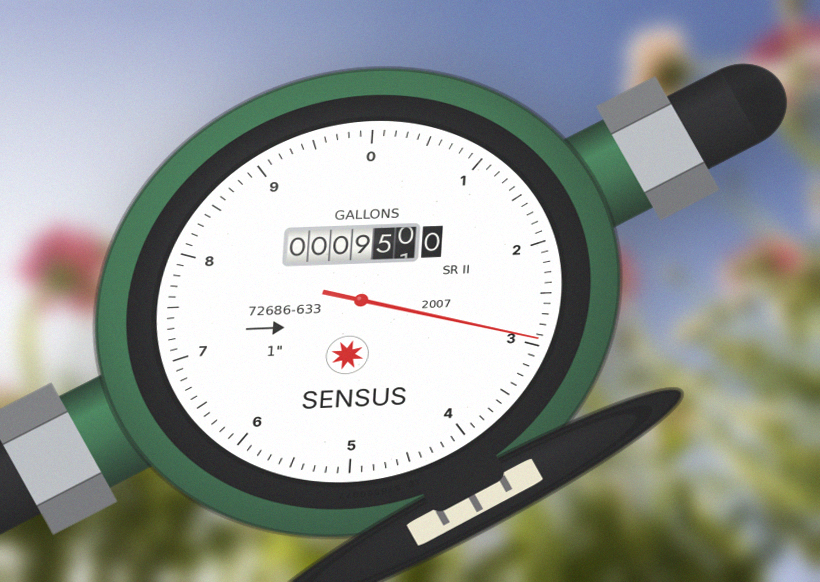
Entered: value=9502.9 unit=gal
